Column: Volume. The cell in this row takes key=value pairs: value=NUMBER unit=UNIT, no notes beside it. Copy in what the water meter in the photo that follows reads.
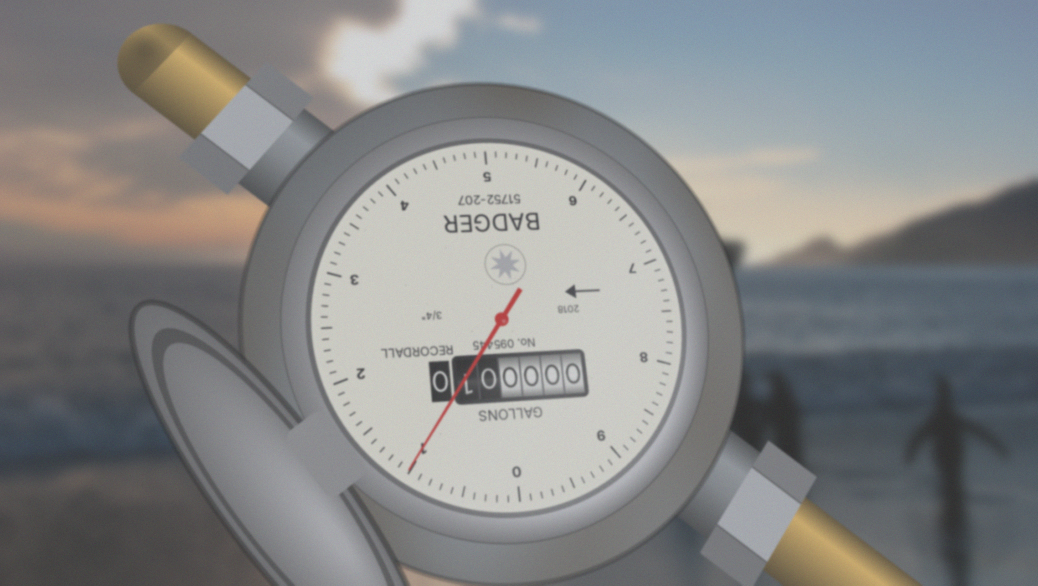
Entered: value=11.0 unit=gal
